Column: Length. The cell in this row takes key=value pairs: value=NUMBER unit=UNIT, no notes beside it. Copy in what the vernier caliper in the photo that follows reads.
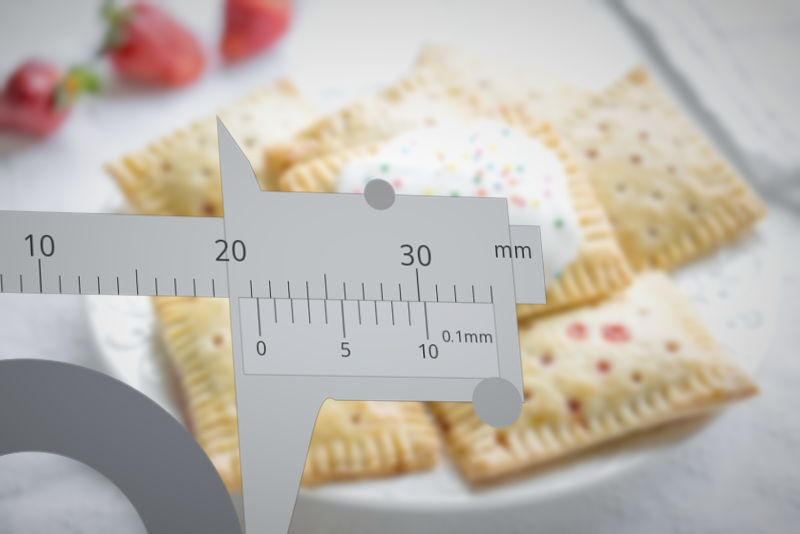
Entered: value=21.3 unit=mm
